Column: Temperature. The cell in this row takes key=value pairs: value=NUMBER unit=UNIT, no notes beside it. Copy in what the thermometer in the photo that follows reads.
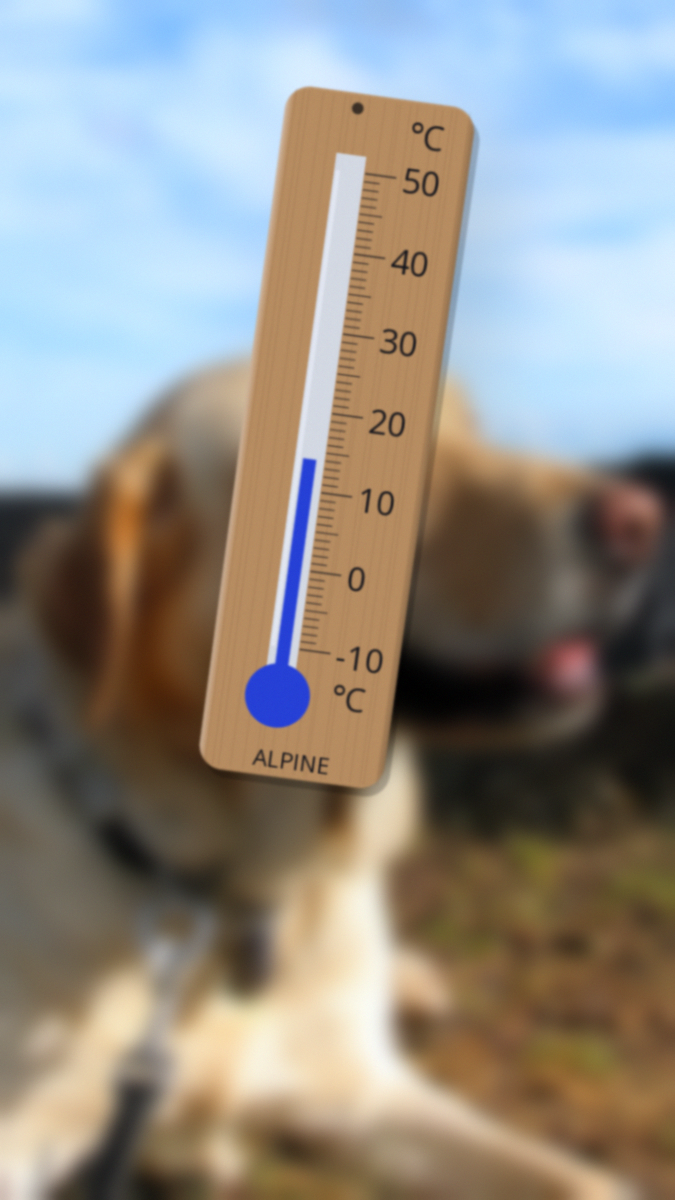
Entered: value=14 unit=°C
